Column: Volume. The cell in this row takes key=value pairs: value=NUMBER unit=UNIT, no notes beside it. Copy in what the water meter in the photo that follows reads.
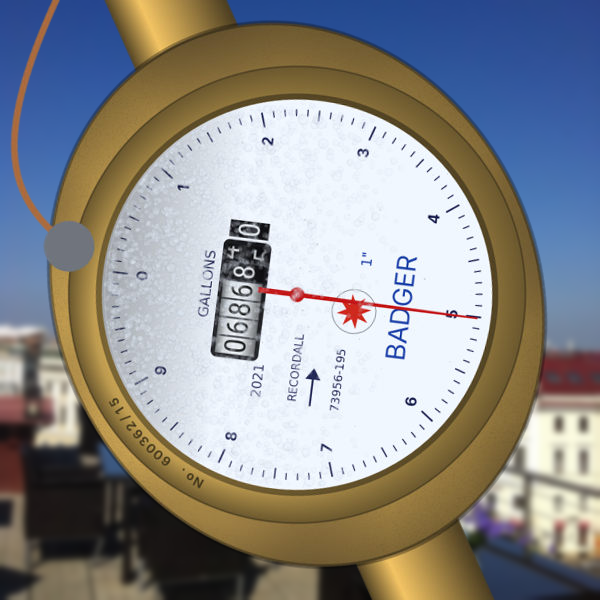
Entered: value=686845.0 unit=gal
